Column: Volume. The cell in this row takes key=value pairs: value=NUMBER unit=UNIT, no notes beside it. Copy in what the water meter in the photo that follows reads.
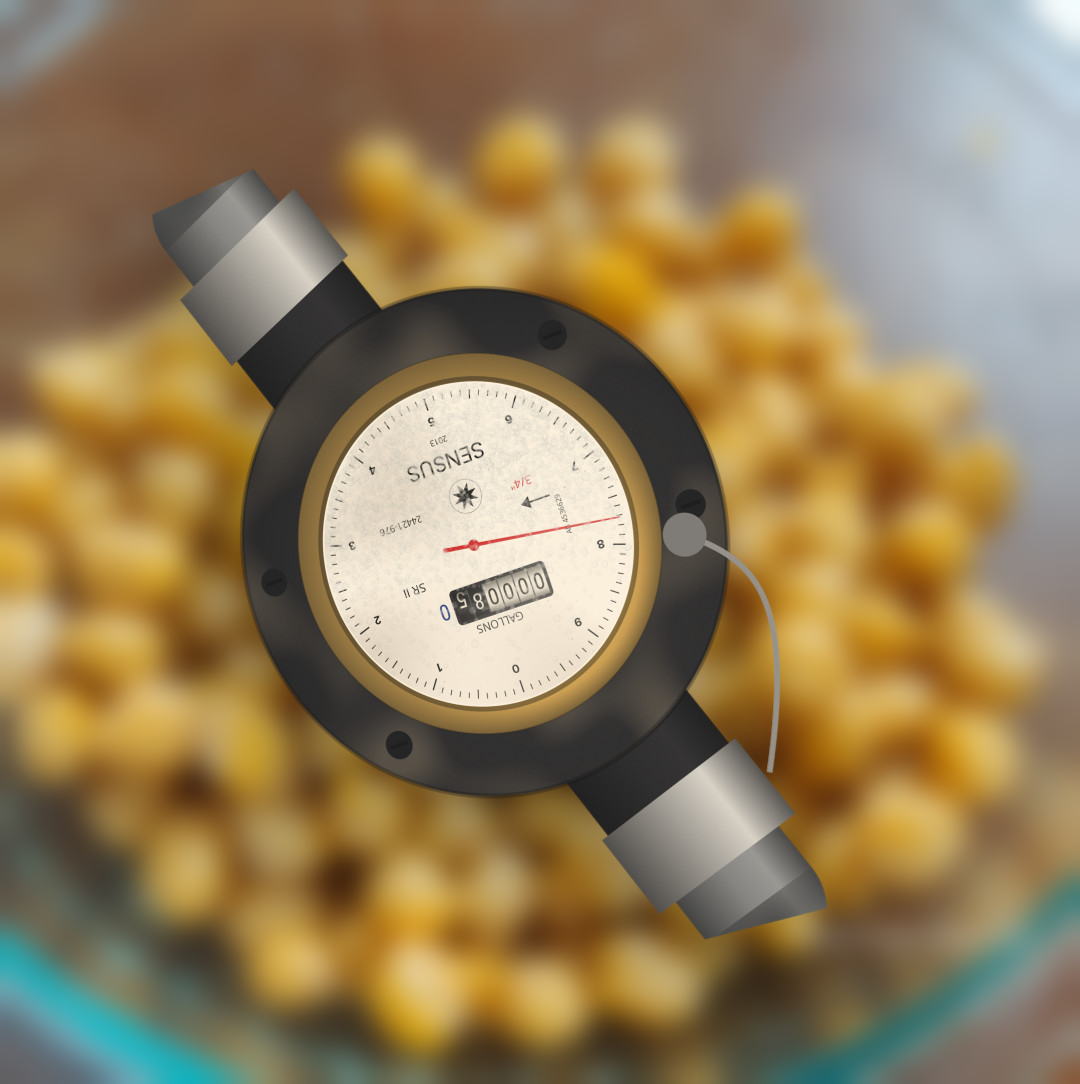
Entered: value=847.7 unit=gal
